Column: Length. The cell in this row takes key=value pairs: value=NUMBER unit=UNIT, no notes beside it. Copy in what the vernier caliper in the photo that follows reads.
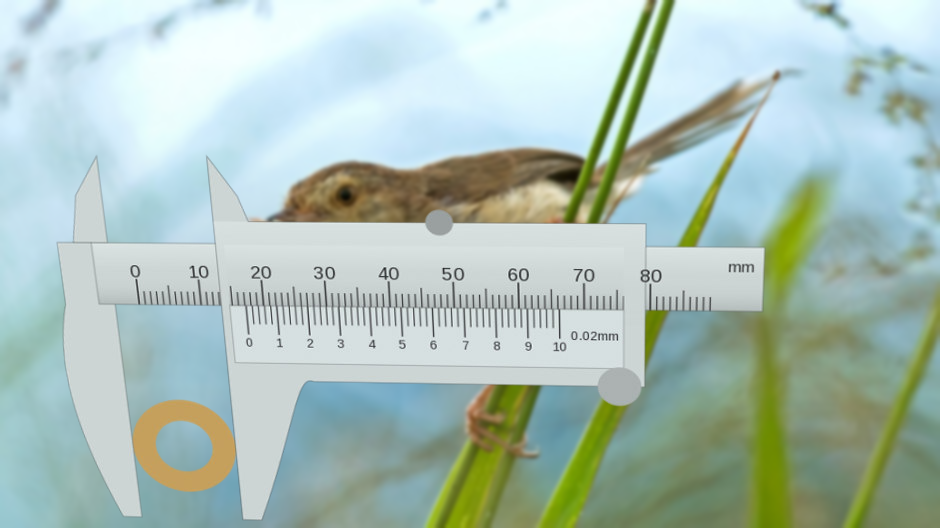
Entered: value=17.2 unit=mm
